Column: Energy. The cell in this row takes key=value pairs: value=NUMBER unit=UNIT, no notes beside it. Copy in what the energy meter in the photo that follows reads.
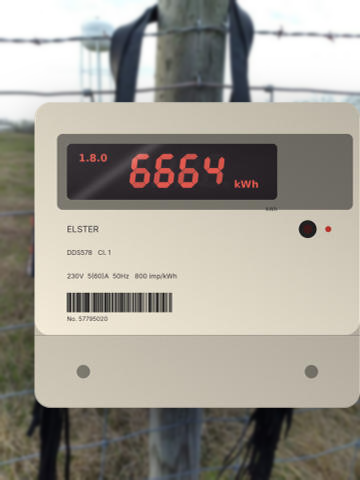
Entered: value=6664 unit=kWh
